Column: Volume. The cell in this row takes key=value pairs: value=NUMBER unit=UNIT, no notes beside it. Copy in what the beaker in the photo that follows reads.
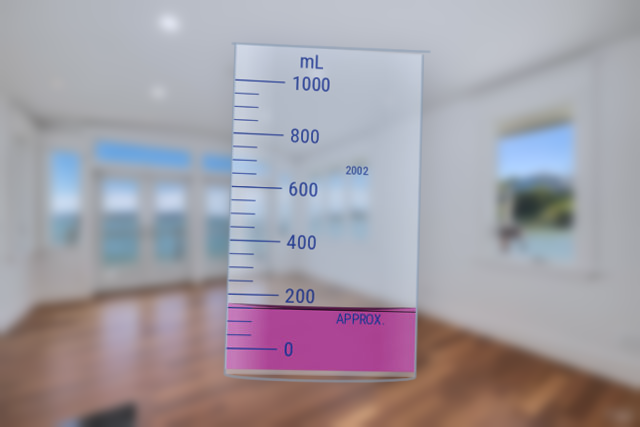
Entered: value=150 unit=mL
